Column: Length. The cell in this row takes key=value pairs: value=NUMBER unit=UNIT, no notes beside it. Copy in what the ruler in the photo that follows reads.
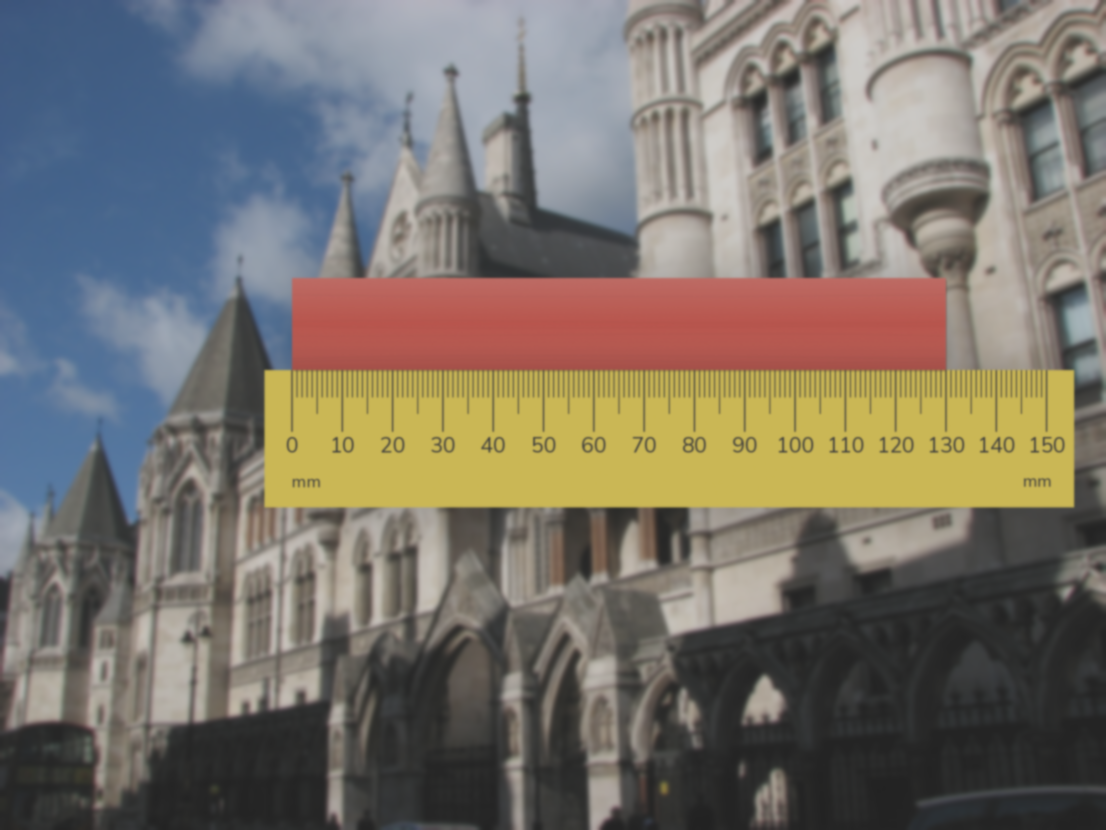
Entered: value=130 unit=mm
